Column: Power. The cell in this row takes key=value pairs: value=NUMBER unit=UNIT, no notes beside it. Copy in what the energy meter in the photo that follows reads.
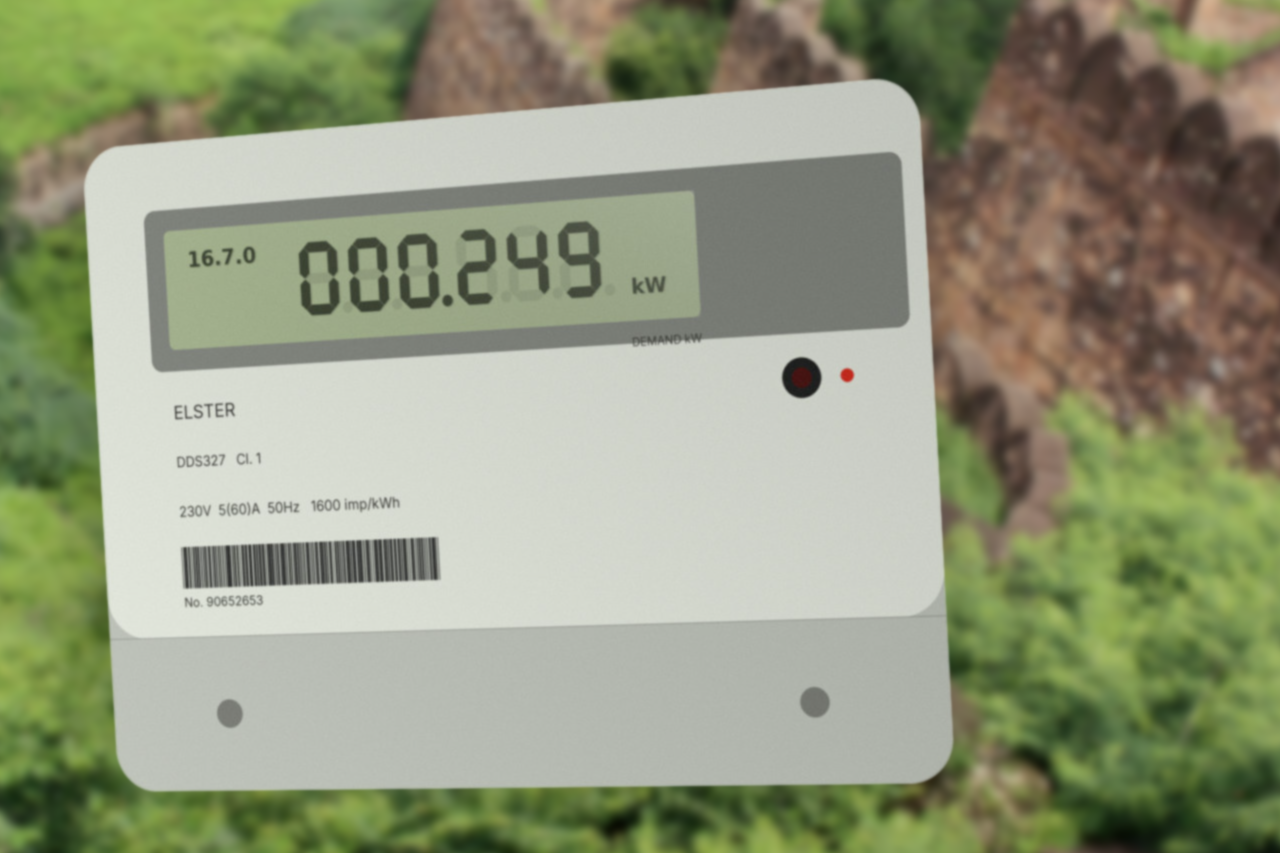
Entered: value=0.249 unit=kW
